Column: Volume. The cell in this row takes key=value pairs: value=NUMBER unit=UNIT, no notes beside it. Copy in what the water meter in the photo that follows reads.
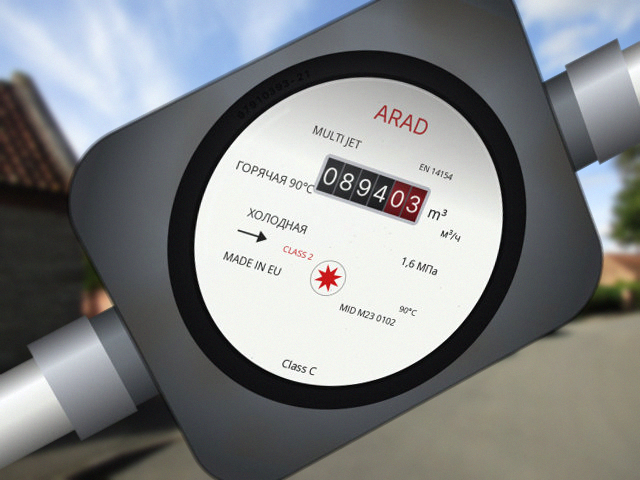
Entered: value=894.03 unit=m³
